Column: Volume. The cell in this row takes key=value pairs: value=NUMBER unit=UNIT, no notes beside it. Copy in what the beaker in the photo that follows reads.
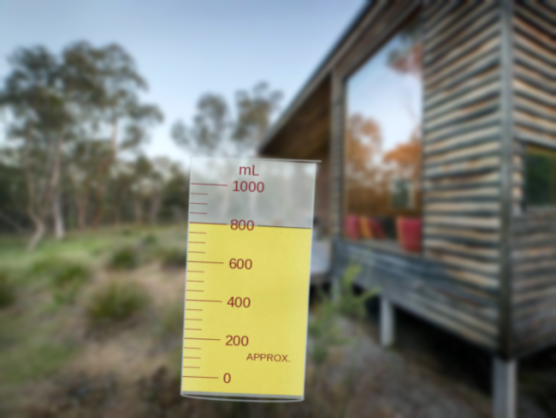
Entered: value=800 unit=mL
